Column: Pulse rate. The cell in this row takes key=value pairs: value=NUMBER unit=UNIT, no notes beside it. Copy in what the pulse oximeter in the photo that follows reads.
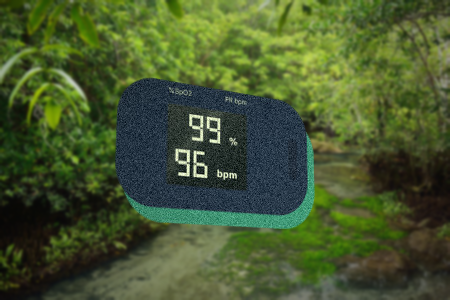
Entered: value=96 unit=bpm
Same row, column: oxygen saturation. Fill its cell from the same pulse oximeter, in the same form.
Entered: value=99 unit=%
